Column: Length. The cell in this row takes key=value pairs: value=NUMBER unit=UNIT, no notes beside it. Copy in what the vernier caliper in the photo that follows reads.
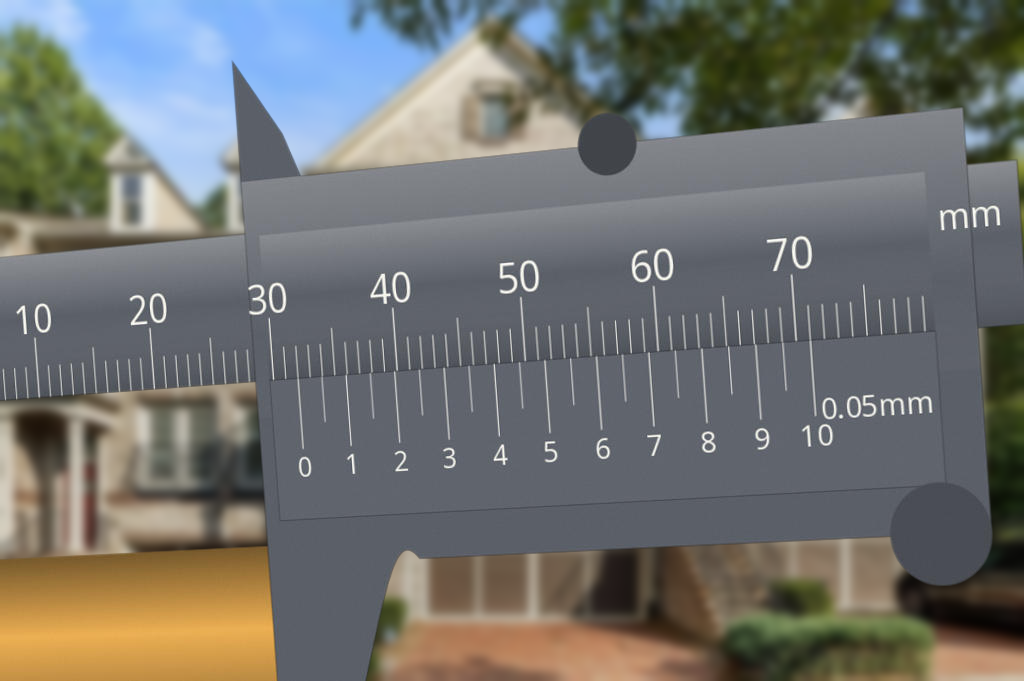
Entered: value=32.0 unit=mm
